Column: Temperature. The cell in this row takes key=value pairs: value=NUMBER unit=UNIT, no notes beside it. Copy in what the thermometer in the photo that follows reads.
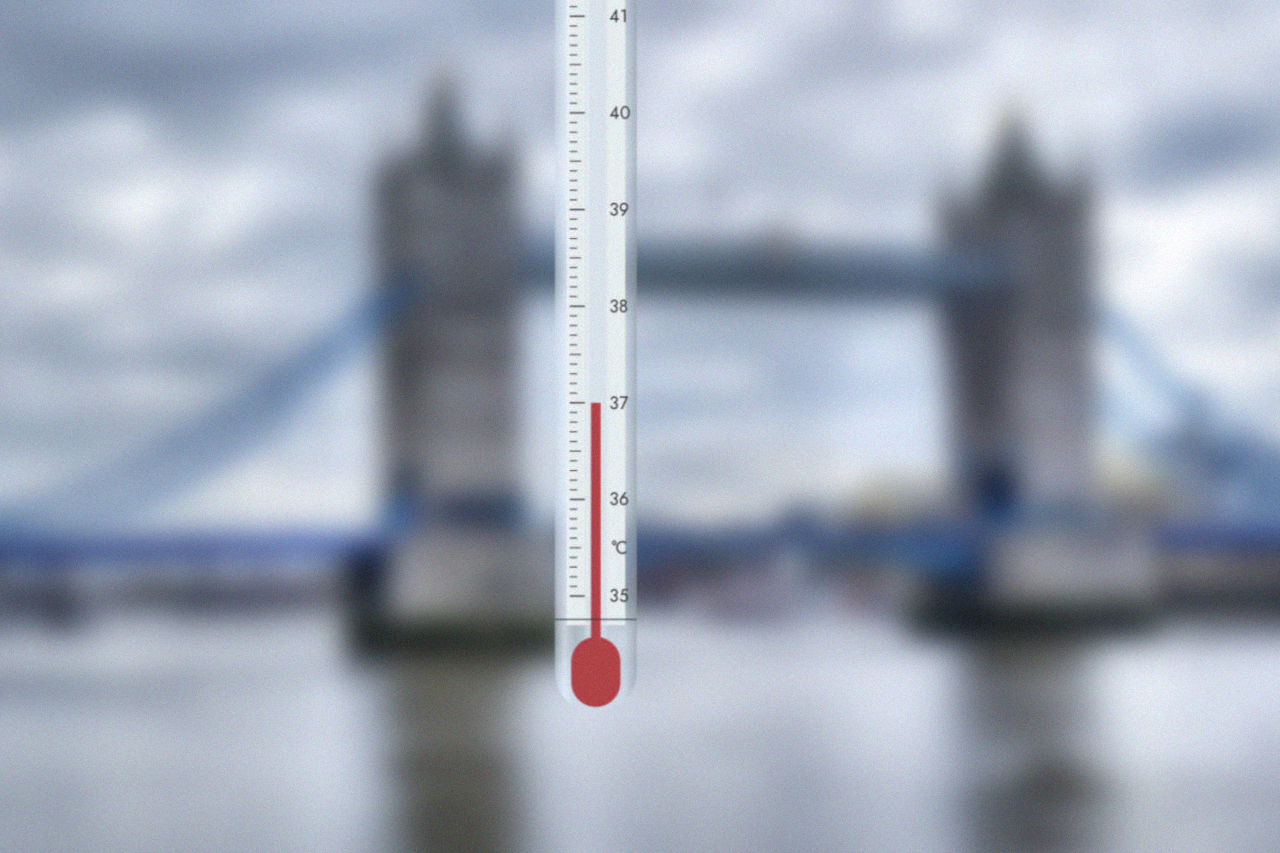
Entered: value=37 unit=°C
